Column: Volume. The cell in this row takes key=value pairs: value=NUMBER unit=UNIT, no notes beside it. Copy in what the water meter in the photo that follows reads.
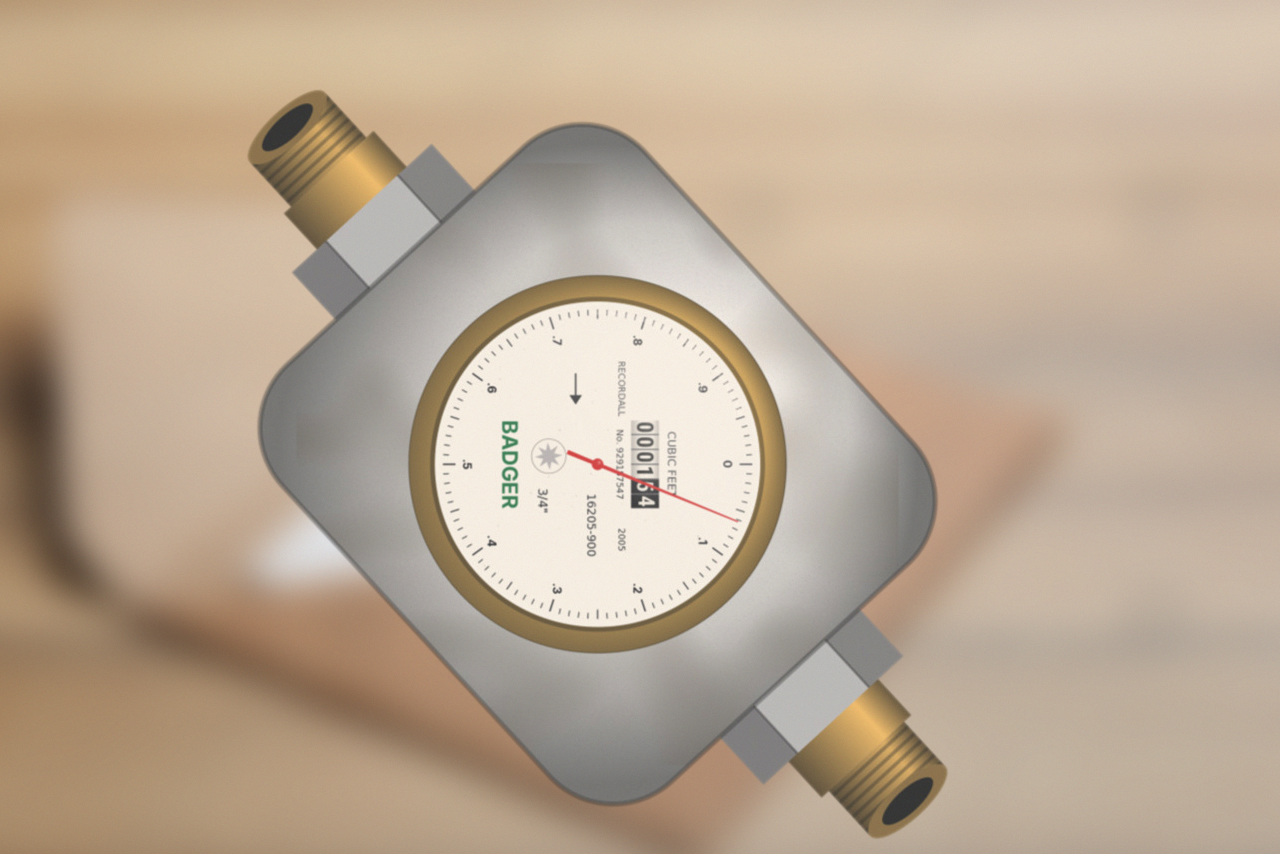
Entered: value=154.06 unit=ft³
